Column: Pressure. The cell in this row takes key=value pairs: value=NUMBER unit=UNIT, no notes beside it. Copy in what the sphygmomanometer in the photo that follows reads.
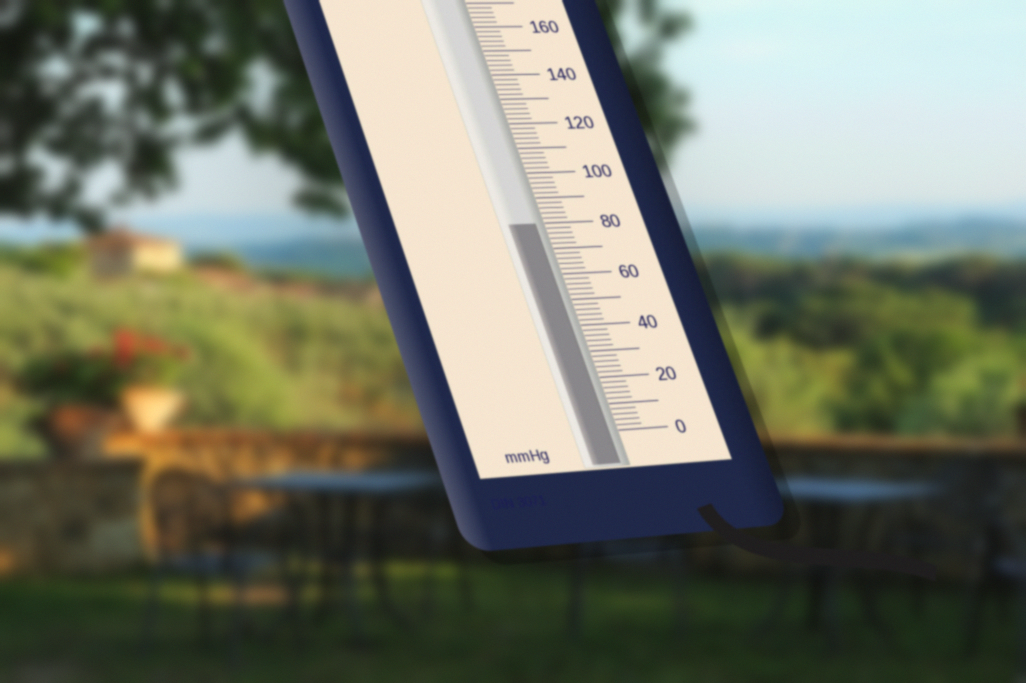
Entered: value=80 unit=mmHg
